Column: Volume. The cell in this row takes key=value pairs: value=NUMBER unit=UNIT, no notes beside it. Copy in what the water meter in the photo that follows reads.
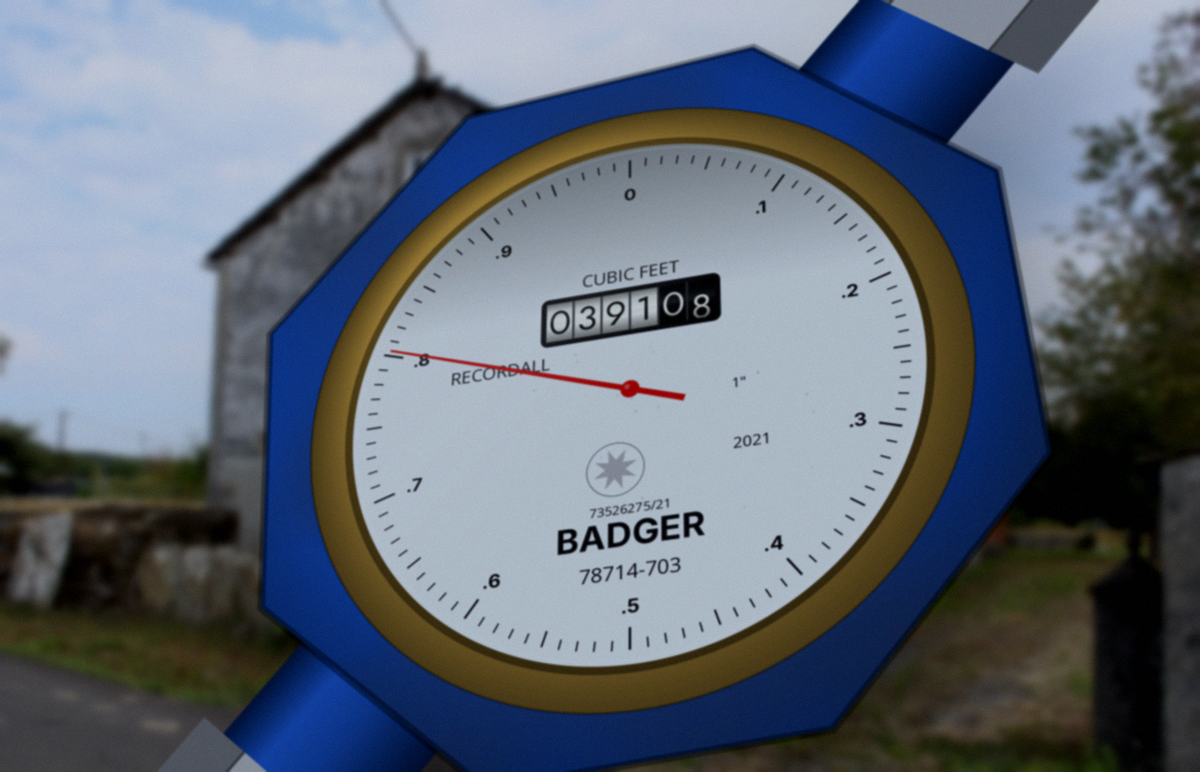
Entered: value=39107.80 unit=ft³
